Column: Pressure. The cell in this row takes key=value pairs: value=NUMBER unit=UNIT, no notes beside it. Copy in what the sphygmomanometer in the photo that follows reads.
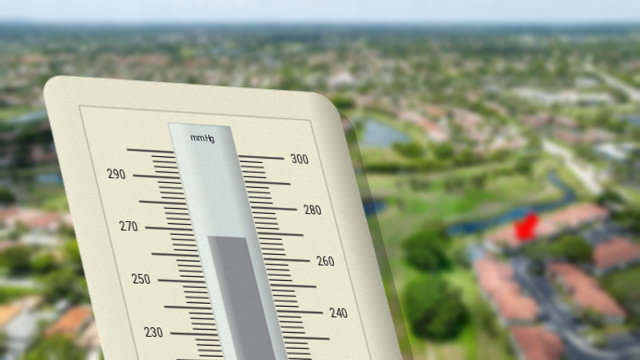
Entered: value=268 unit=mmHg
